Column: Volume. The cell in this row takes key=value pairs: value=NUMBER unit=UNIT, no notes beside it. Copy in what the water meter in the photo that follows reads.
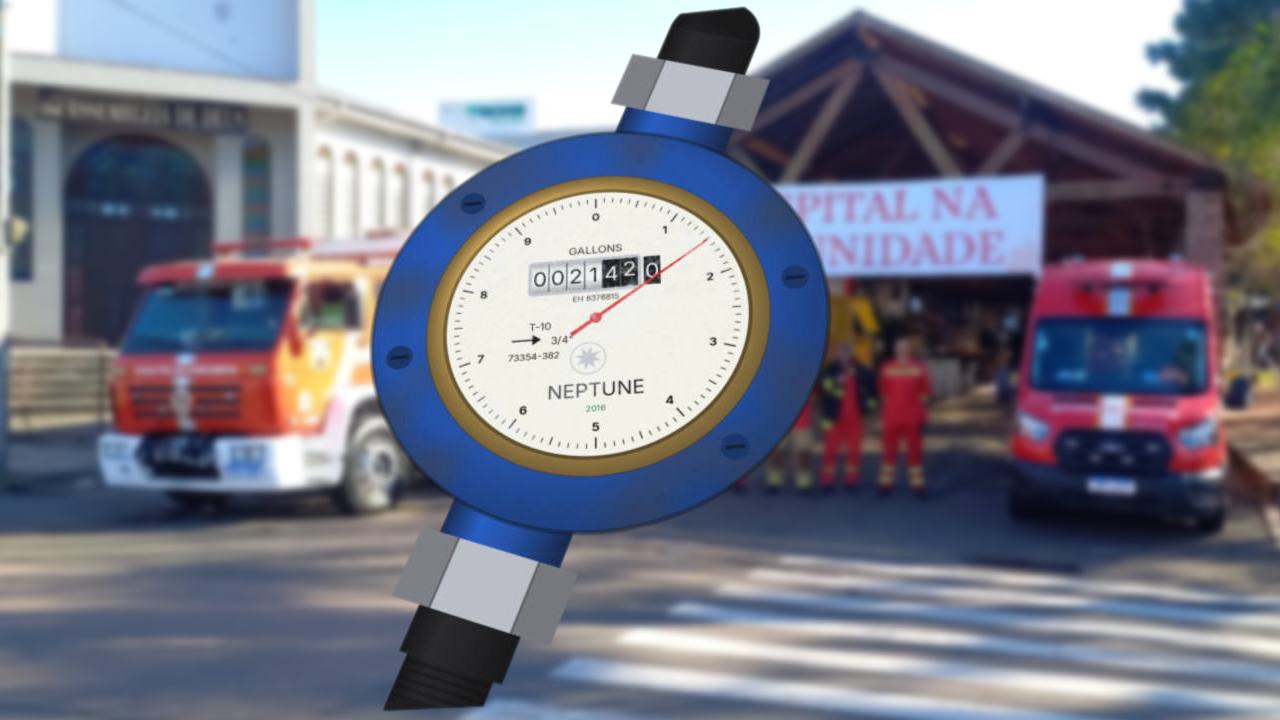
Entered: value=21421.5 unit=gal
